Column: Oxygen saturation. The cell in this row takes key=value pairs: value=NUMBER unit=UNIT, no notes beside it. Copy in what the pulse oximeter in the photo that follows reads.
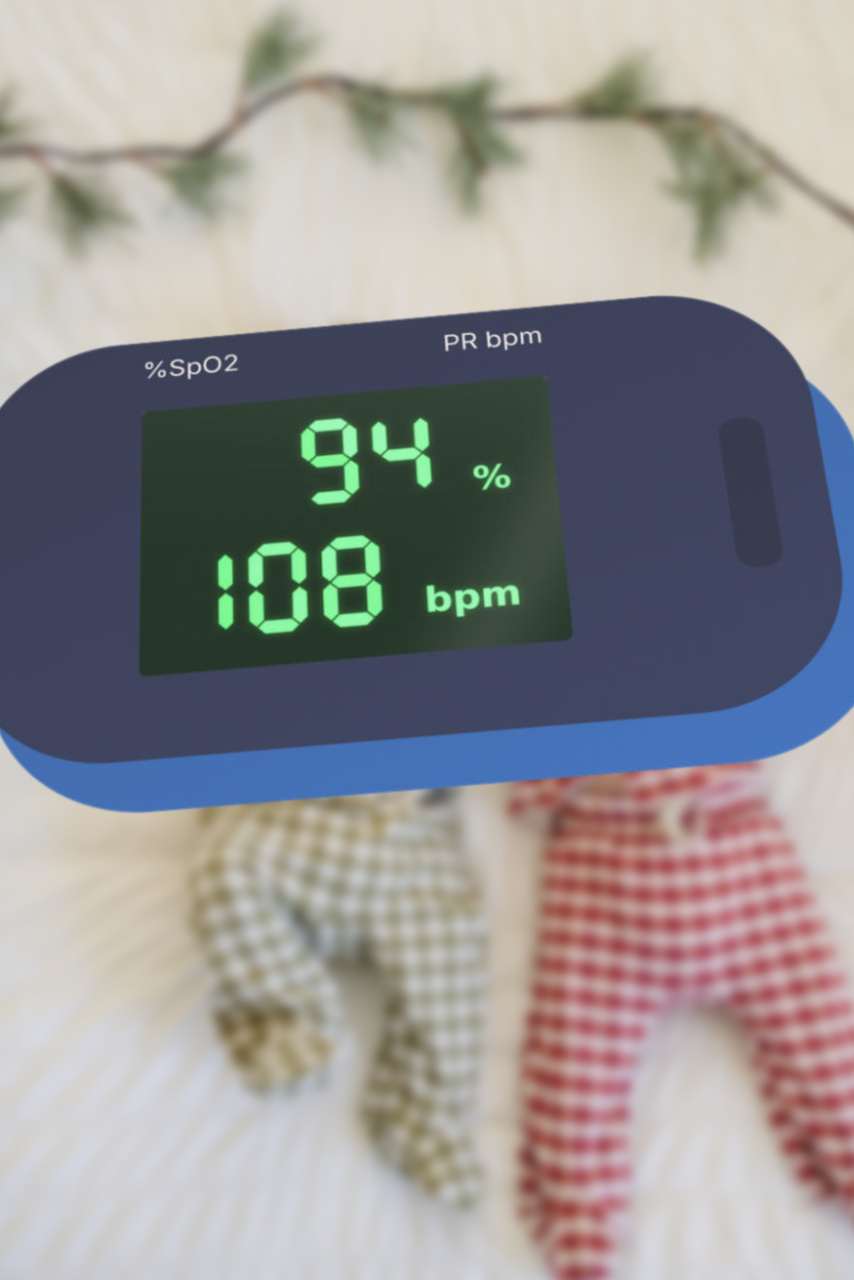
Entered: value=94 unit=%
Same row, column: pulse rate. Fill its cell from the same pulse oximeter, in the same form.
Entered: value=108 unit=bpm
